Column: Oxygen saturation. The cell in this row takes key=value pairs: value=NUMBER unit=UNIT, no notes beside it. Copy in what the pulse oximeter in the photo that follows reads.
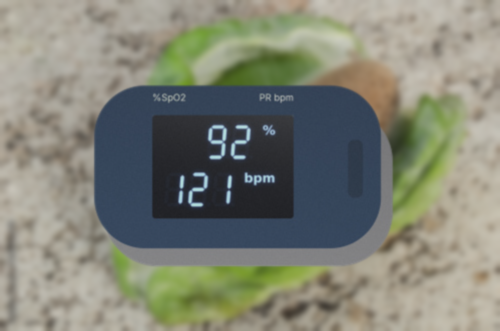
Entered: value=92 unit=%
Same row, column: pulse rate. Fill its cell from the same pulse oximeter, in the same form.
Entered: value=121 unit=bpm
